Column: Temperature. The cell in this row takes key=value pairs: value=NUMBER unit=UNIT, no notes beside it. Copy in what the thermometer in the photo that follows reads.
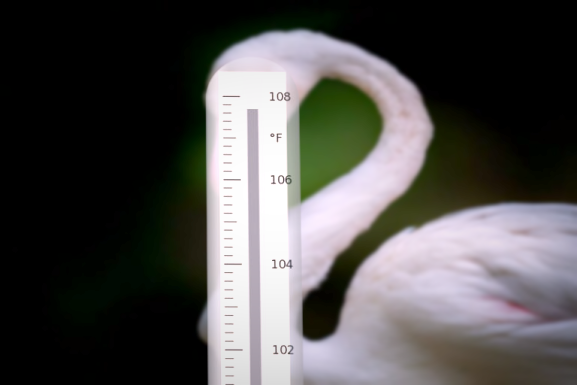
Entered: value=107.7 unit=°F
